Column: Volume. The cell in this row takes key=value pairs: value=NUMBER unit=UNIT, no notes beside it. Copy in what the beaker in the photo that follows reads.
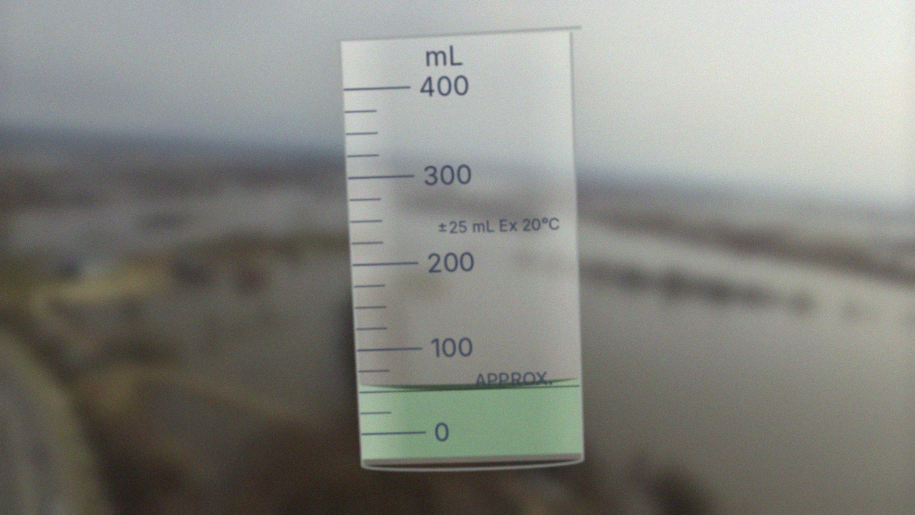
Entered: value=50 unit=mL
